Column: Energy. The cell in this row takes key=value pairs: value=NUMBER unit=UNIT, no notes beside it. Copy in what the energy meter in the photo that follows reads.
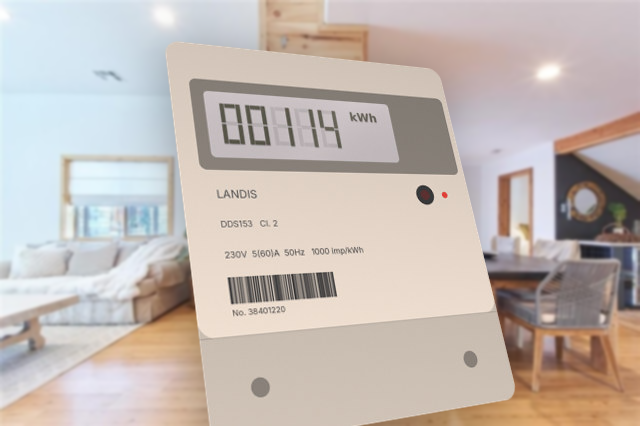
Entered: value=114 unit=kWh
